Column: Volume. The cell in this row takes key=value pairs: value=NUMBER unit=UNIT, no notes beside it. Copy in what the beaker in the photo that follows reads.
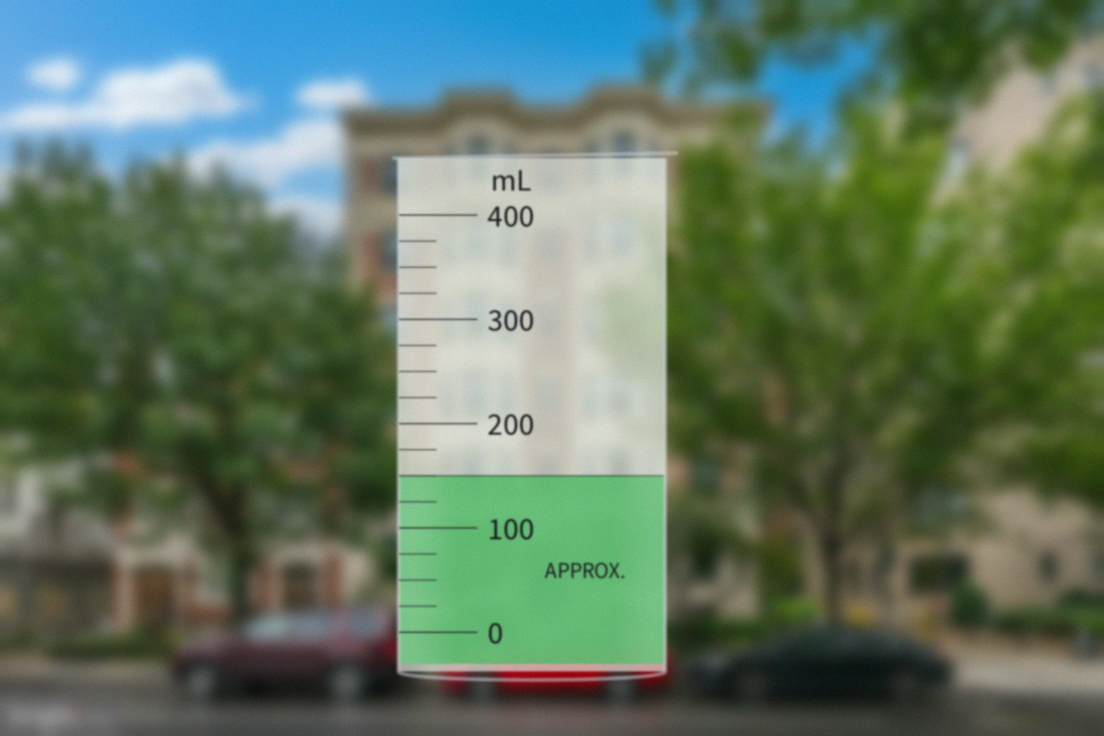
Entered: value=150 unit=mL
